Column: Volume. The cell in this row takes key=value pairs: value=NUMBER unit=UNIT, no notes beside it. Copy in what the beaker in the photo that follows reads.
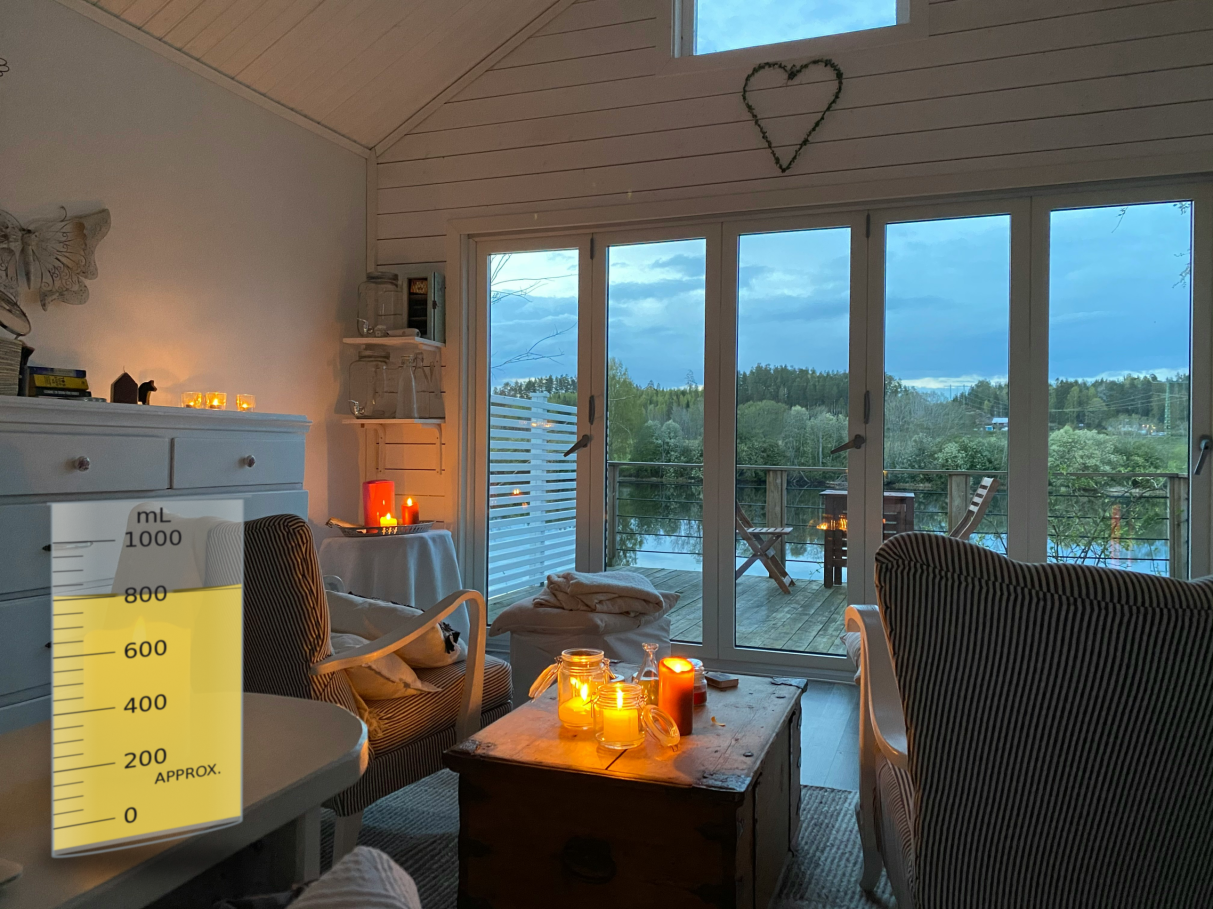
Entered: value=800 unit=mL
